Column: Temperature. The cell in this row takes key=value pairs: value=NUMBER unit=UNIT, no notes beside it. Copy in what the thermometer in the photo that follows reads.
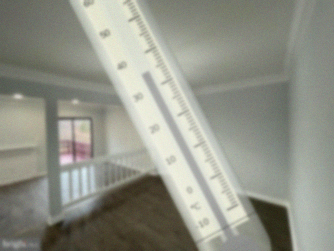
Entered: value=35 unit=°C
